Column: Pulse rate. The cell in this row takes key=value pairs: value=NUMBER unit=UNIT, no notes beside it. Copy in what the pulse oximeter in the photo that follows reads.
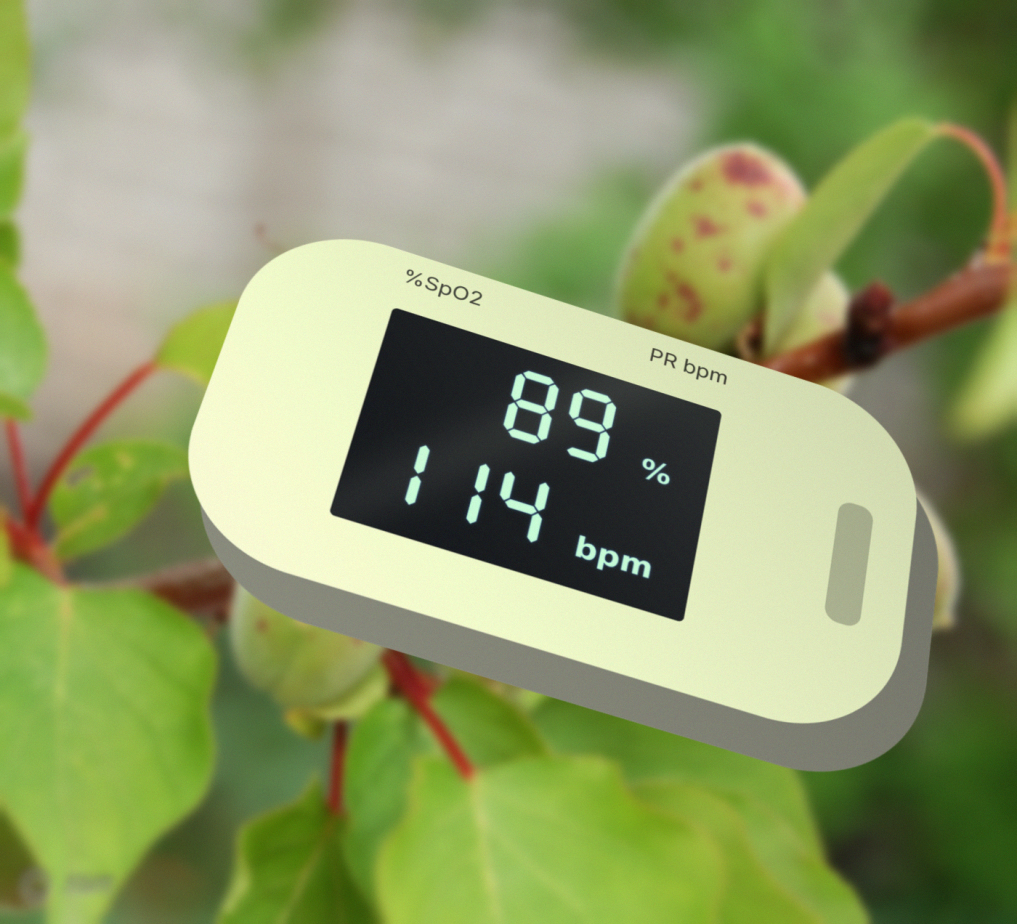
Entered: value=114 unit=bpm
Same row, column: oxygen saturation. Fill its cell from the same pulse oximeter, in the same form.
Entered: value=89 unit=%
